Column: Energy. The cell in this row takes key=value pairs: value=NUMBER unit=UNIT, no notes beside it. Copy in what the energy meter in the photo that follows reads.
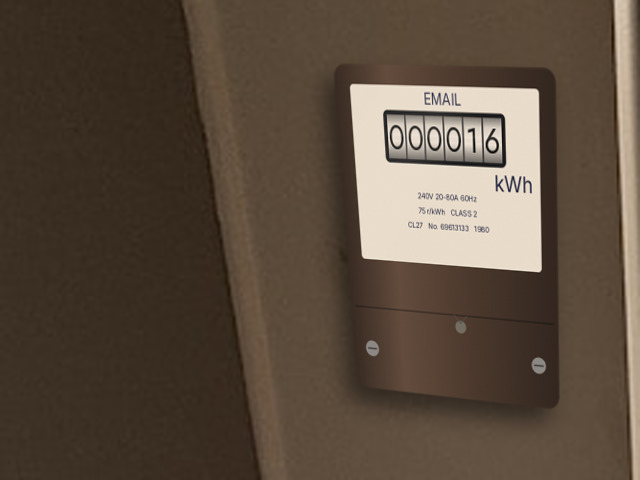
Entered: value=16 unit=kWh
